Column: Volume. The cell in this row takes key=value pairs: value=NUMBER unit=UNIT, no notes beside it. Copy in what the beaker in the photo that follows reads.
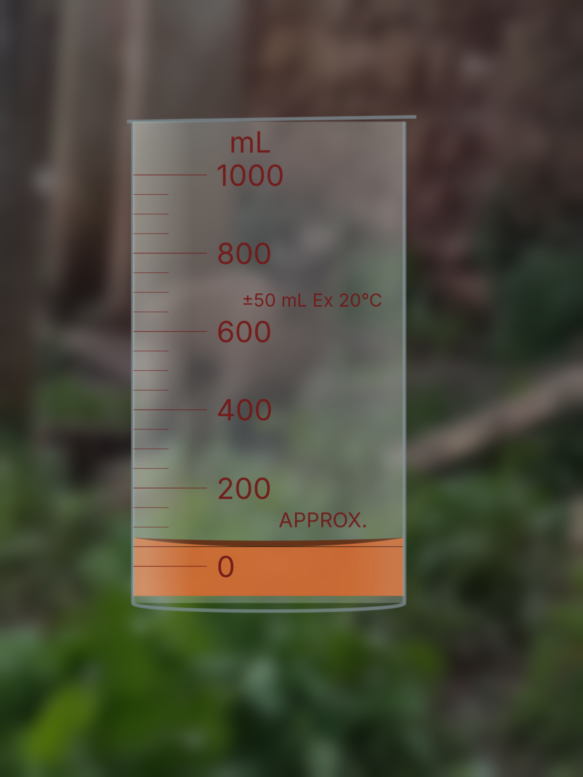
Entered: value=50 unit=mL
